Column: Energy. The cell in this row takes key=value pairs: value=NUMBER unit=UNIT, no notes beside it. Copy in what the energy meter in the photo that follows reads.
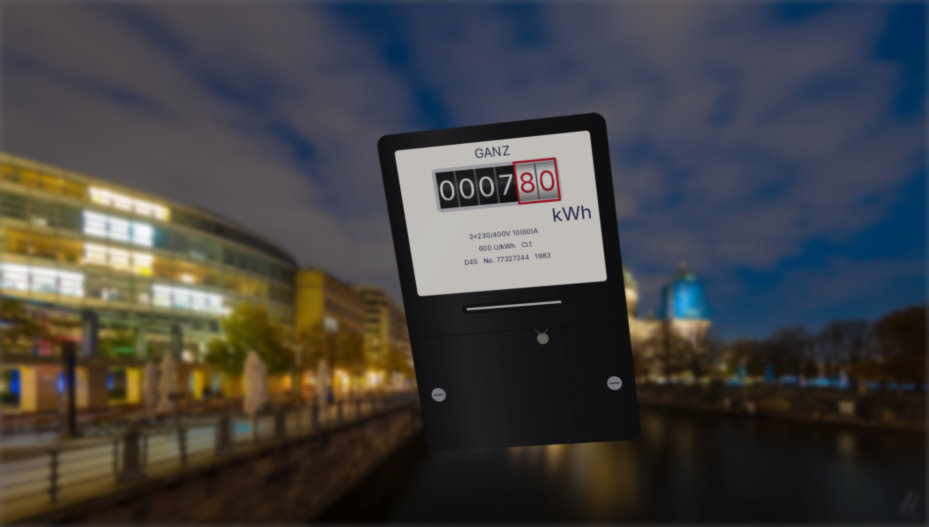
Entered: value=7.80 unit=kWh
